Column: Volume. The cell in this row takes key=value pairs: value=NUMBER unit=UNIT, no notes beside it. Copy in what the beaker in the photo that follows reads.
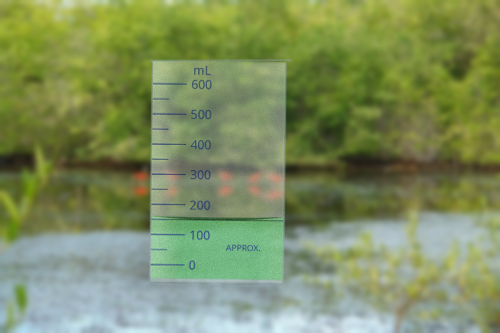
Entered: value=150 unit=mL
